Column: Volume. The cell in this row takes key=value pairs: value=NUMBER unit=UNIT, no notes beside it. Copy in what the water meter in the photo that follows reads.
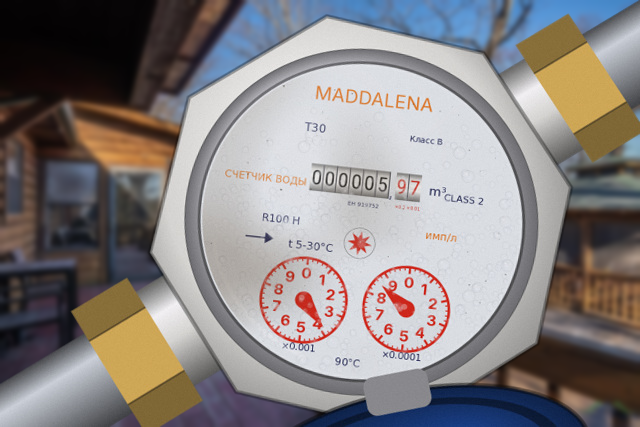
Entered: value=5.9738 unit=m³
